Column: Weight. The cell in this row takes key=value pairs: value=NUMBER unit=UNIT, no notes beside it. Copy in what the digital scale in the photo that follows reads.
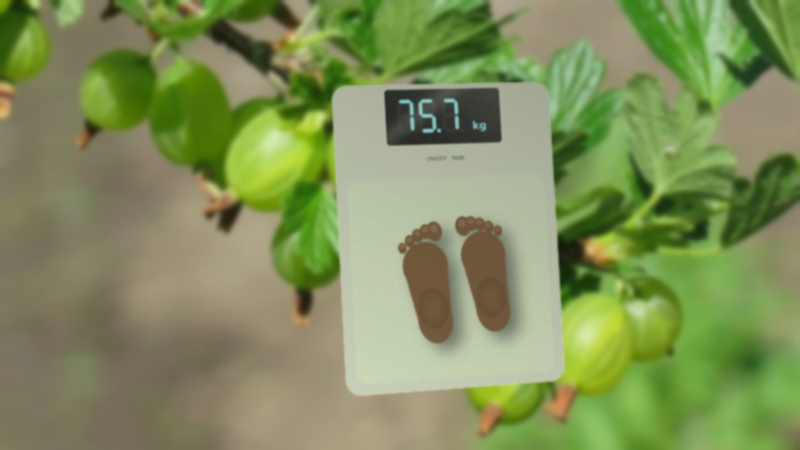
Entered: value=75.7 unit=kg
